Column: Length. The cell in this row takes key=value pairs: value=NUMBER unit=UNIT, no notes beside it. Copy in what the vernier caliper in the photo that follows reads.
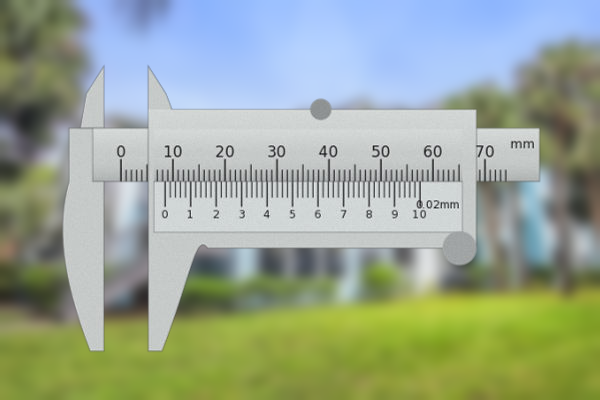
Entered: value=8.5 unit=mm
